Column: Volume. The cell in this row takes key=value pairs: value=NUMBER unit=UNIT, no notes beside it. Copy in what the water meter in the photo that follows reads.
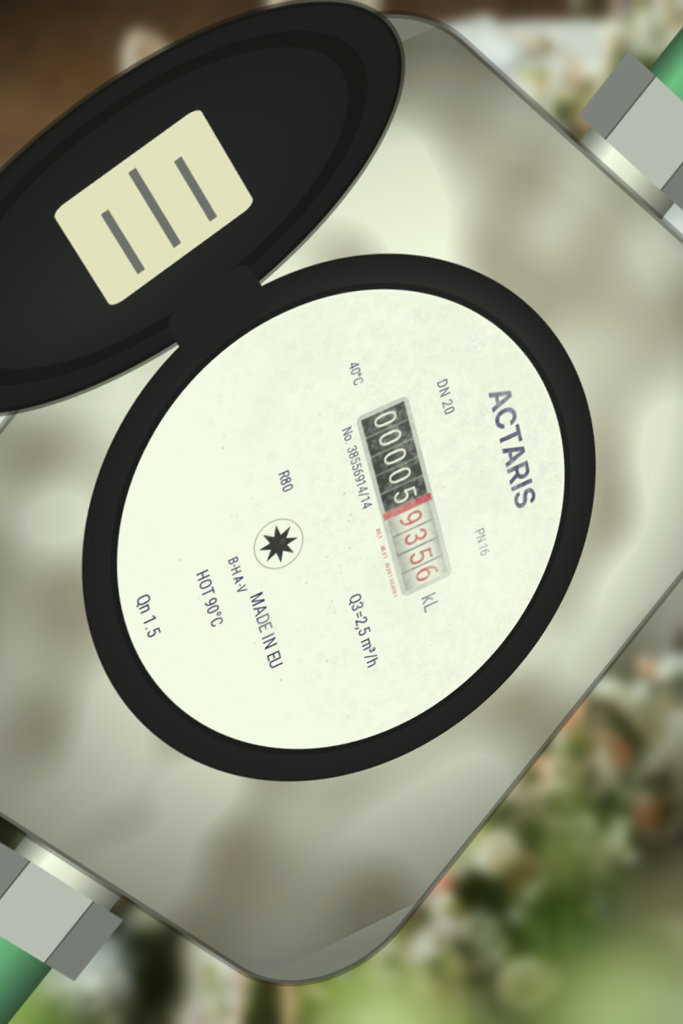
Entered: value=5.9356 unit=kL
